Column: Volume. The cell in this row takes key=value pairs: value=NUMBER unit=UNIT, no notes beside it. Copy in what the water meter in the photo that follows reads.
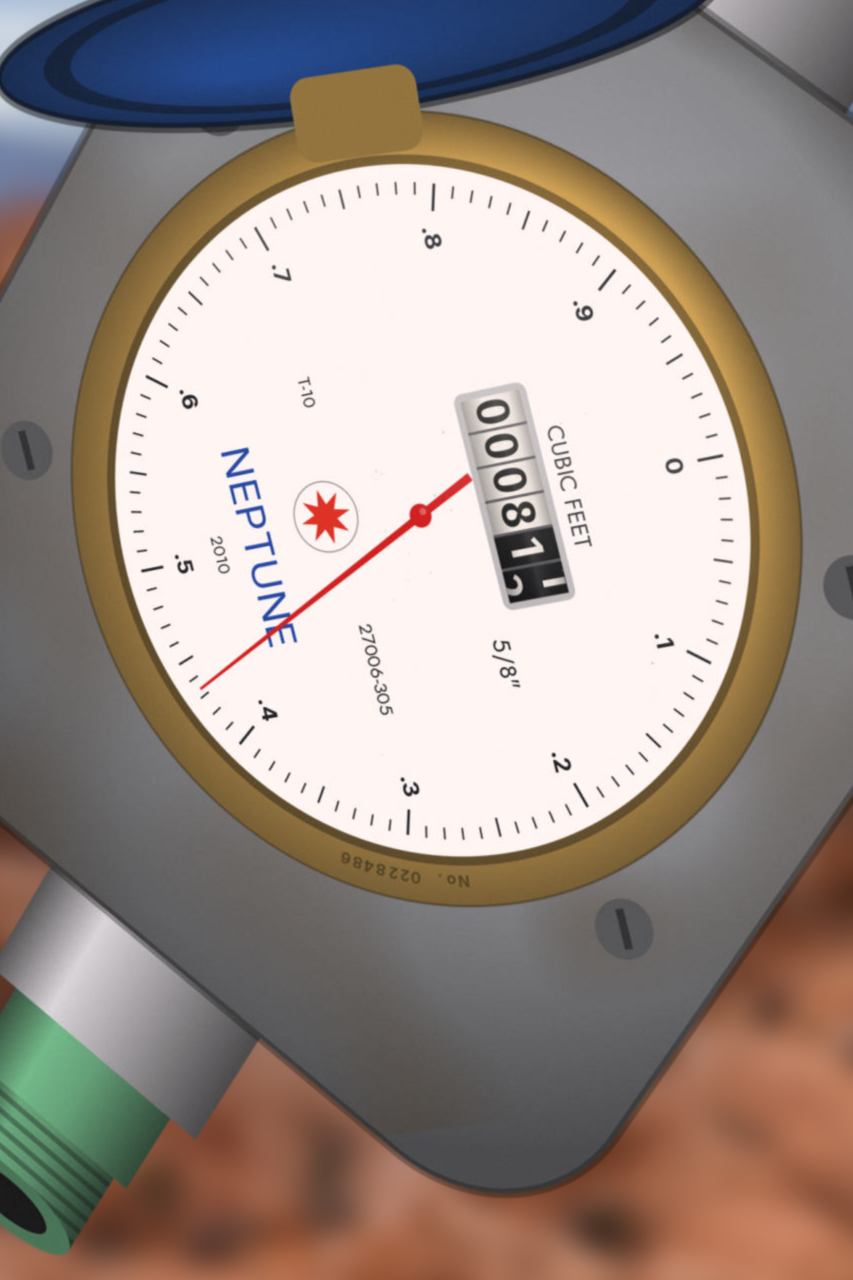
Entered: value=811.43 unit=ft³
